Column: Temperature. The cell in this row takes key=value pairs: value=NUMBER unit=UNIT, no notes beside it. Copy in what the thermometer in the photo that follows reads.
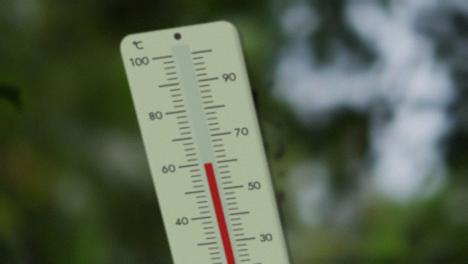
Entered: value=60 unit=°C
